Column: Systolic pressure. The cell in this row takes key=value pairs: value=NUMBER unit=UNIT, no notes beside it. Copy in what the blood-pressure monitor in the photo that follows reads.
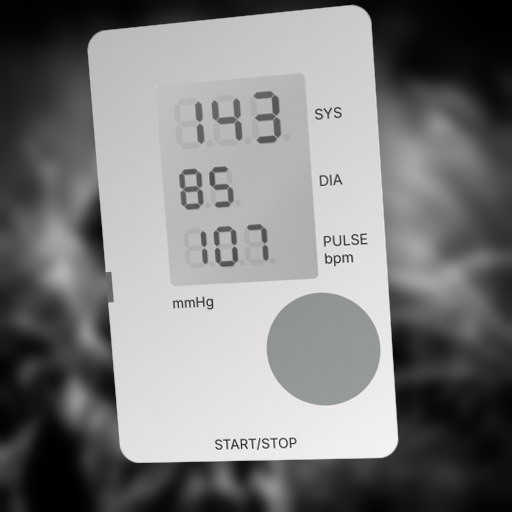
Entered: value=143 unit=mmHg
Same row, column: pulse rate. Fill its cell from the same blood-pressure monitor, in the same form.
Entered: value=107 unit=bpm
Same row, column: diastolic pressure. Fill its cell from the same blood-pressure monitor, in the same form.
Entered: value=85 unit=mmHg
